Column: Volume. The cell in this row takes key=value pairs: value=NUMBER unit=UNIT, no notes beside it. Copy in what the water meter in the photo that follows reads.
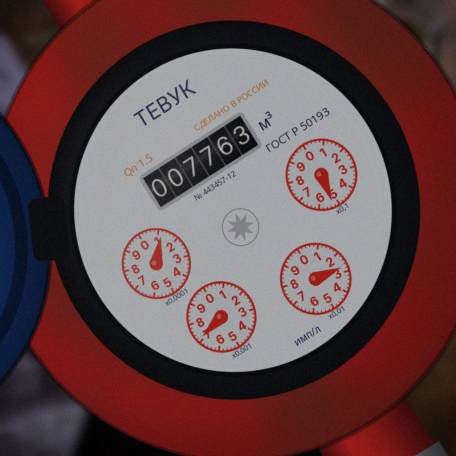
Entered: value=7763.5271 unit=m³
